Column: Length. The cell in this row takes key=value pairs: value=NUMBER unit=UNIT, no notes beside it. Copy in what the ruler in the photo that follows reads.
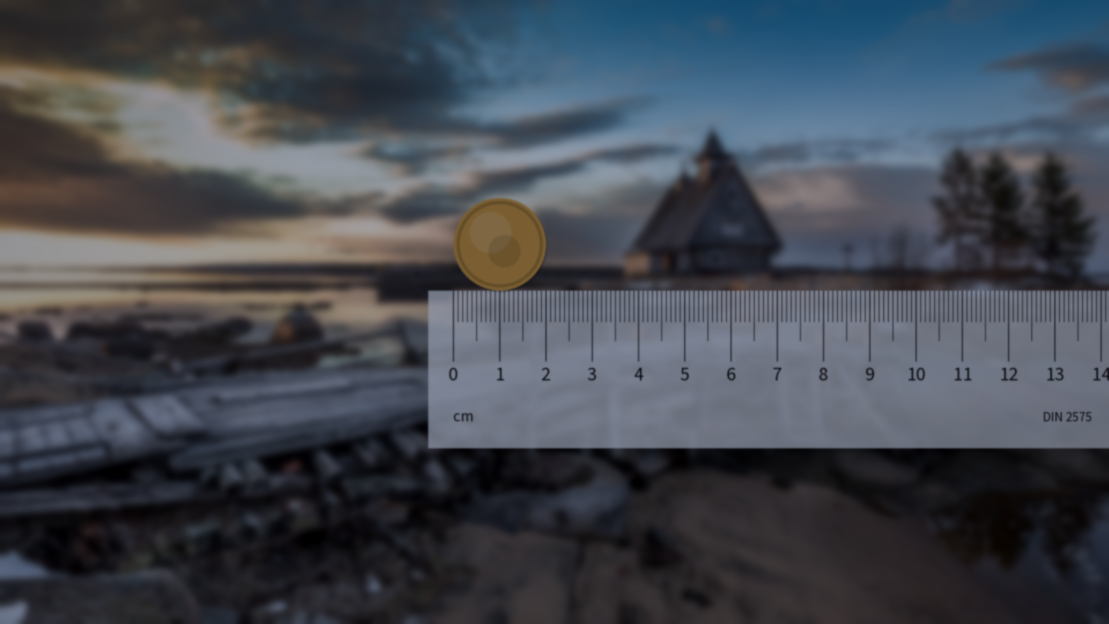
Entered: value=2 unit=cm
